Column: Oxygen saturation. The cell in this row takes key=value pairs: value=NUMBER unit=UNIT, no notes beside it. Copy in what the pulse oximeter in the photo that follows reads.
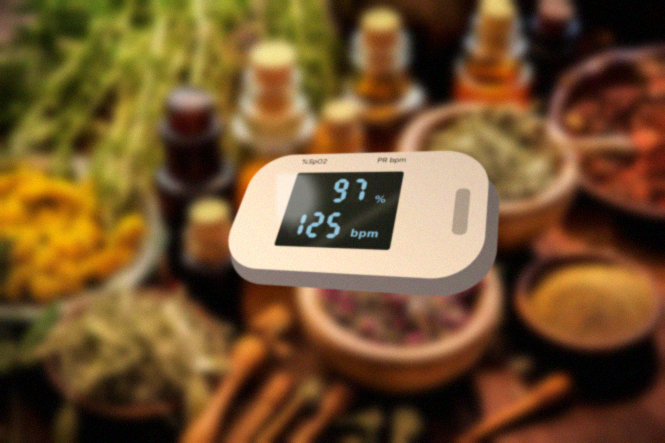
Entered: value=97 unit=%
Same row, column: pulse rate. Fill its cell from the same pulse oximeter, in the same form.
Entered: value=125 unit=bpm
